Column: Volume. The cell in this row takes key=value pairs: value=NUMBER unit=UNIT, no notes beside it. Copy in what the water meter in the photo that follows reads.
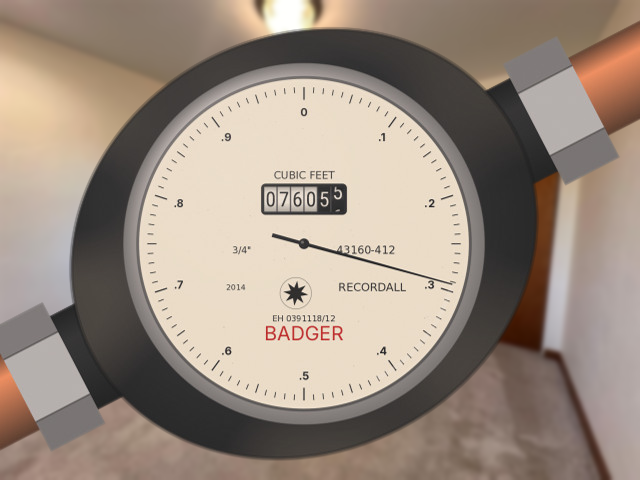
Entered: value=76055.29 unit=ft³
